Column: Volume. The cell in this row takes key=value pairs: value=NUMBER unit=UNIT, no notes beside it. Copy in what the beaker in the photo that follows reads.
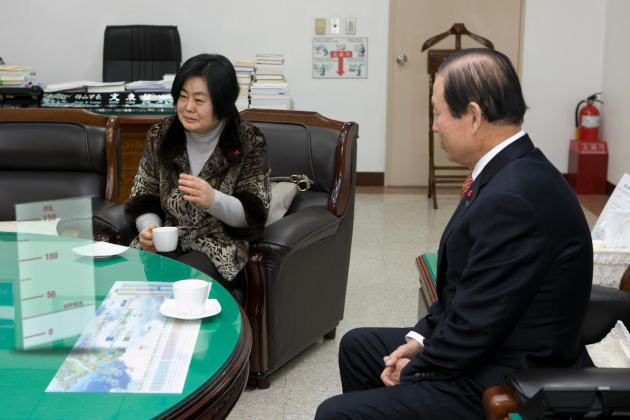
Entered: value=25 unit=mL
